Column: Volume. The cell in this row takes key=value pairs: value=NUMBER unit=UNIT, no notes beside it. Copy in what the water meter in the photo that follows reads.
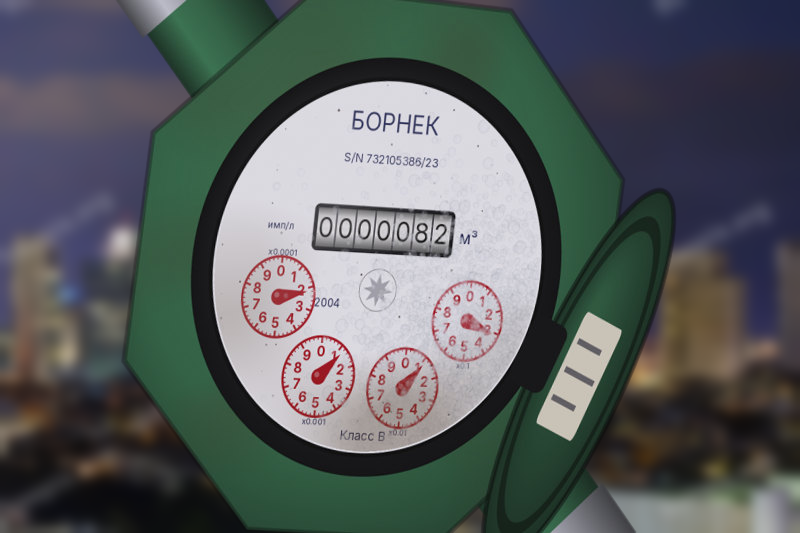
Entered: value=82.3112 unit=m³
